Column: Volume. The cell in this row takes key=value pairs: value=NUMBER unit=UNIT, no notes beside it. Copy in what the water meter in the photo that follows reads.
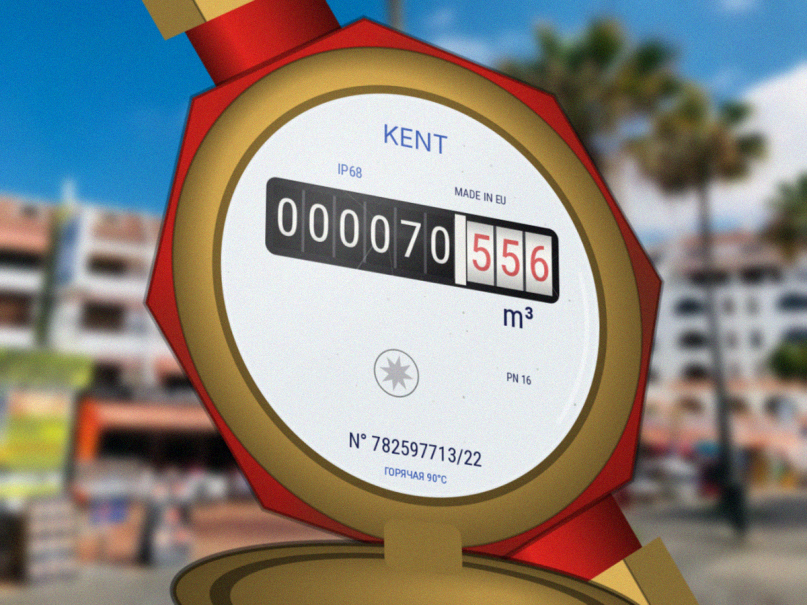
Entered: value=70.556 unit=m³
